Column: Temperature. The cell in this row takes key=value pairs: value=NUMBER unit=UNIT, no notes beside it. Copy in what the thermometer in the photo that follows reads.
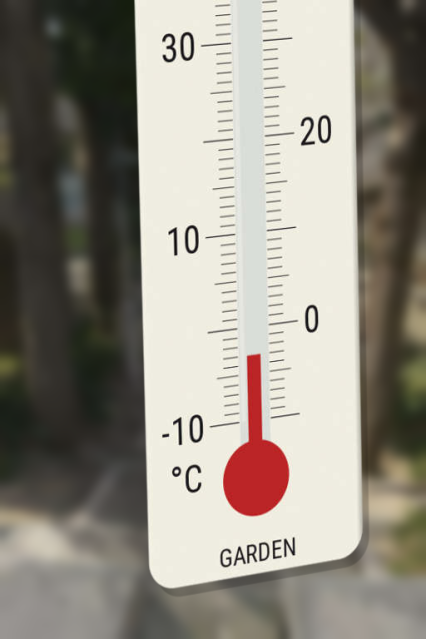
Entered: value=-3 unit=°C
